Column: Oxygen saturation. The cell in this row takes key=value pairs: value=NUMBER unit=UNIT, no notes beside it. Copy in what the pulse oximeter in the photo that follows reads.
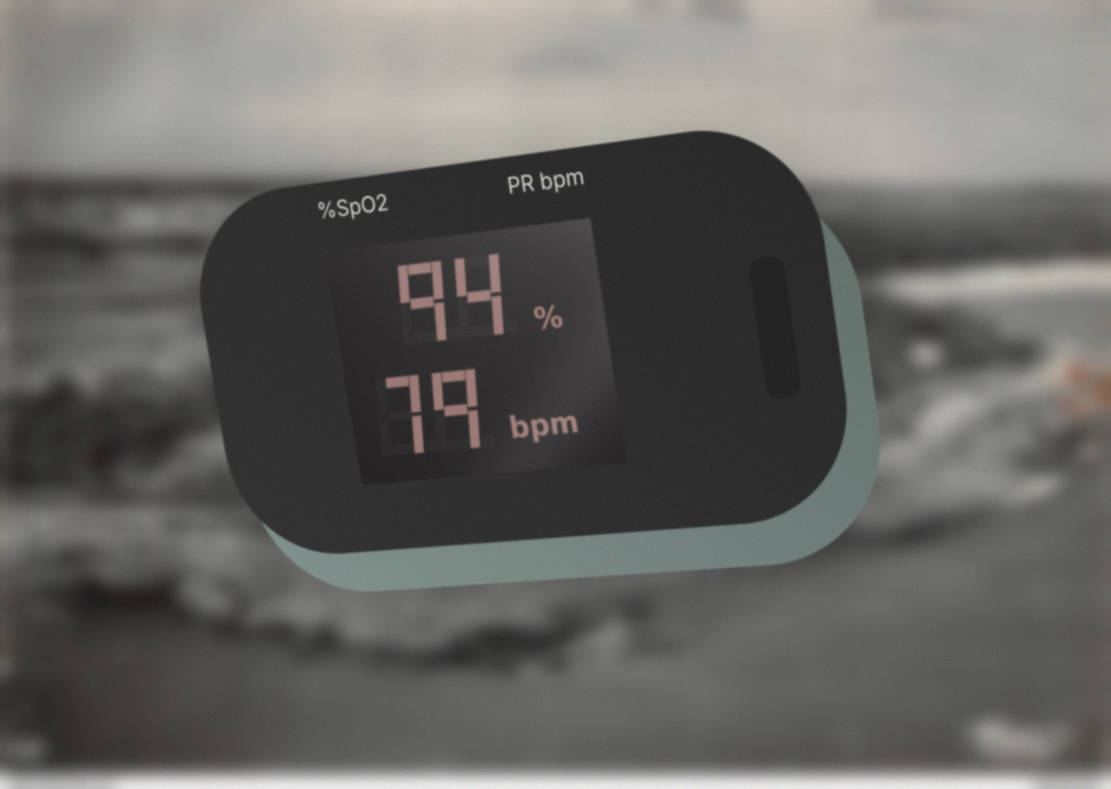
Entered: value=94 unit=%
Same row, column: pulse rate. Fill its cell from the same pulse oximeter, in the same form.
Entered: value=79 unit=bpm
